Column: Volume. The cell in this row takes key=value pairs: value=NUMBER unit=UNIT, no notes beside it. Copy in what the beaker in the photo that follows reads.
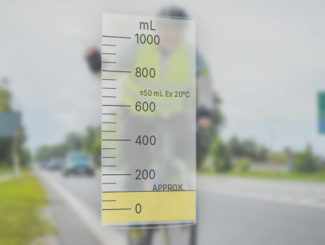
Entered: value=100 unit=mL
